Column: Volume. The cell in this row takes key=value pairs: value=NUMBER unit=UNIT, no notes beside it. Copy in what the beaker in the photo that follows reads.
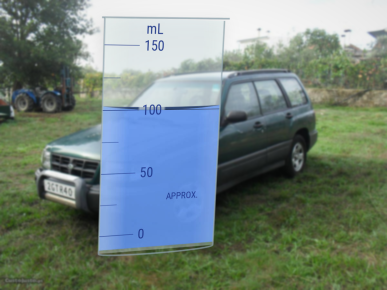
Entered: value=100 unit=mL
